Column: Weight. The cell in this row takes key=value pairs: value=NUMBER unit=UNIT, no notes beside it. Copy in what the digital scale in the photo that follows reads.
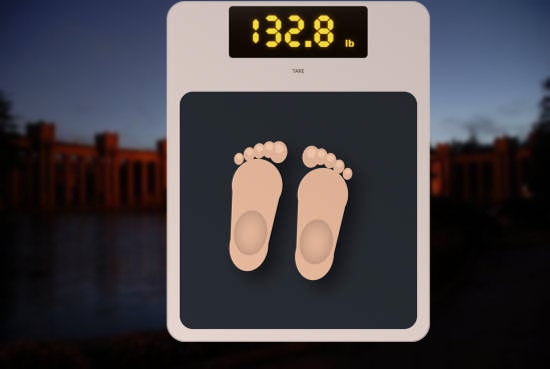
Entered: value=132.8 unit=lb
